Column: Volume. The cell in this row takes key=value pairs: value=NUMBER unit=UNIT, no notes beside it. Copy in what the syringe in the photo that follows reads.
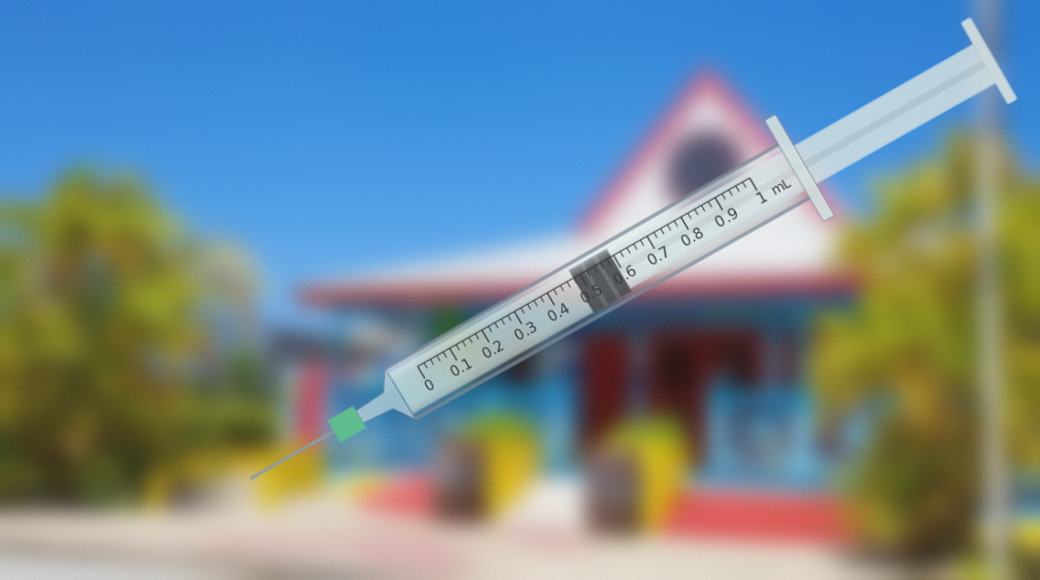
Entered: value=0.48 unit=mL
